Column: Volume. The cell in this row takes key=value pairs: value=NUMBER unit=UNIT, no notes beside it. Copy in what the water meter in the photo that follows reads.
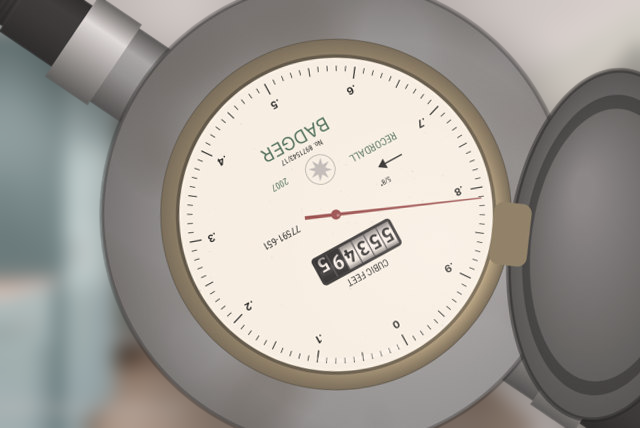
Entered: value=553494.81 unit=ft³
